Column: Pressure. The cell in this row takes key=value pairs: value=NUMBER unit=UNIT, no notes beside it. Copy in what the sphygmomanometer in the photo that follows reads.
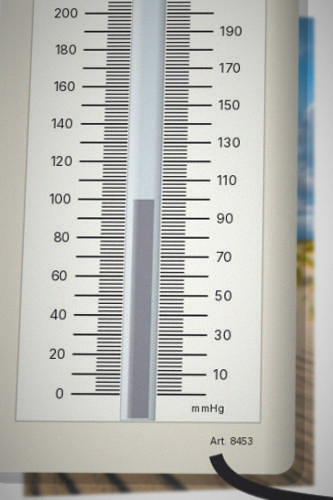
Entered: value=100 unit=mmHg
